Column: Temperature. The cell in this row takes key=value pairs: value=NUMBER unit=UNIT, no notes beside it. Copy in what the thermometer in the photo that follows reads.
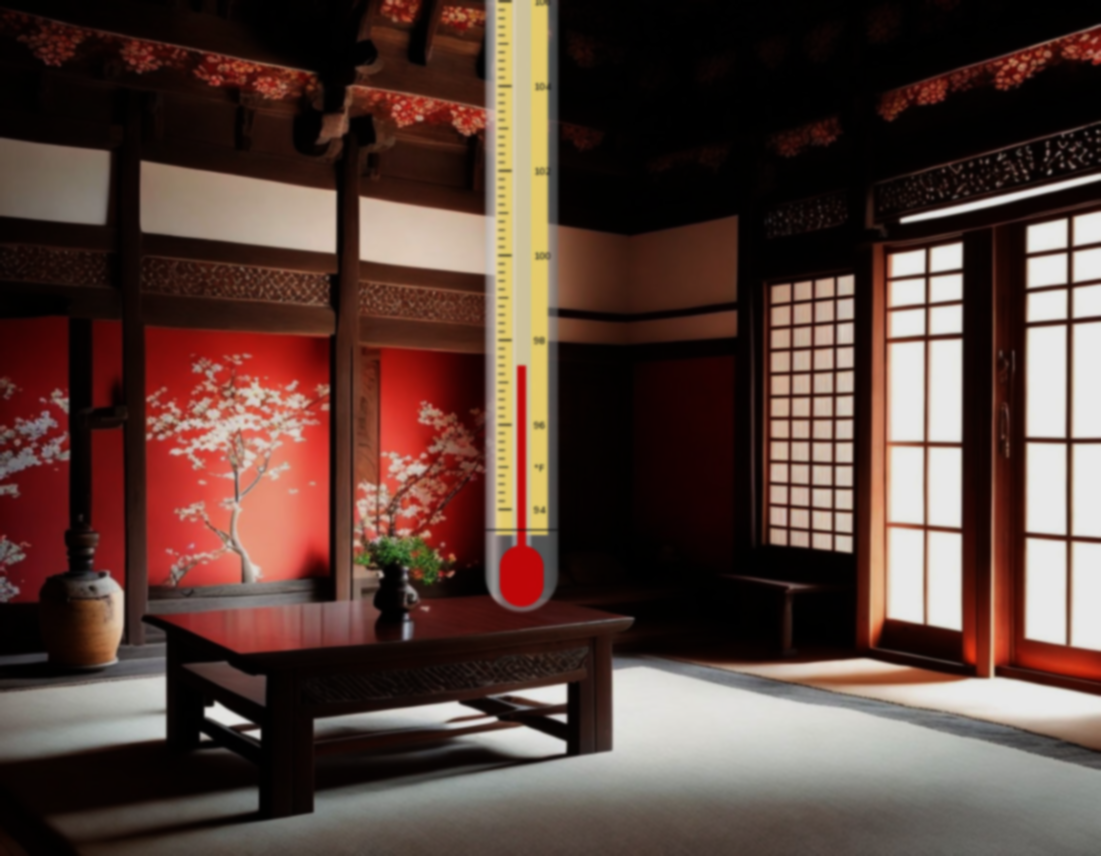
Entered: value=97.4 unit=°F
